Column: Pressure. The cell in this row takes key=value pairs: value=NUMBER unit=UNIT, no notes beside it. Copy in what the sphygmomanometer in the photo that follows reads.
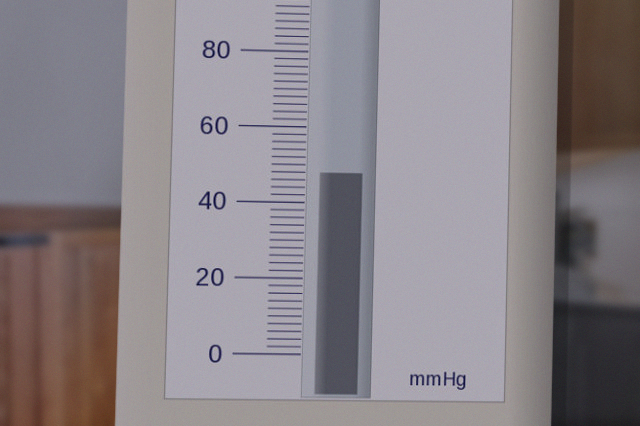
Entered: value=48 unit=mmHg
